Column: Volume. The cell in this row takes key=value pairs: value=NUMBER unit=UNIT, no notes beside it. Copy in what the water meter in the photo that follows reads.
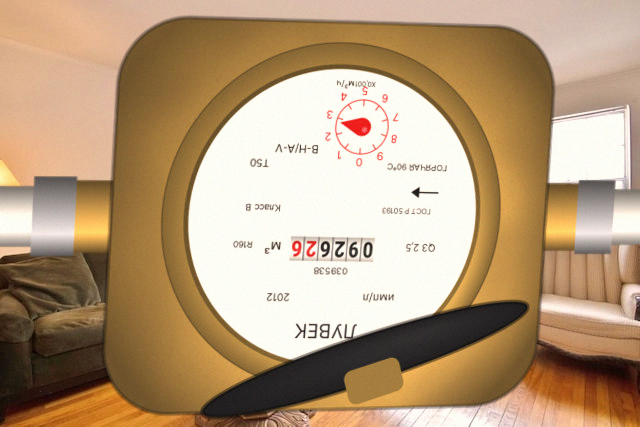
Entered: value=926.262 unit=m³
